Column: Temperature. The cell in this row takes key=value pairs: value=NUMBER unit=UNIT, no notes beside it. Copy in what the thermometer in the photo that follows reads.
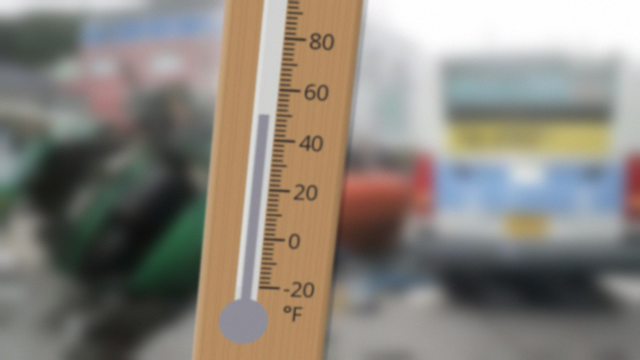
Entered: value=50 unit=°F
